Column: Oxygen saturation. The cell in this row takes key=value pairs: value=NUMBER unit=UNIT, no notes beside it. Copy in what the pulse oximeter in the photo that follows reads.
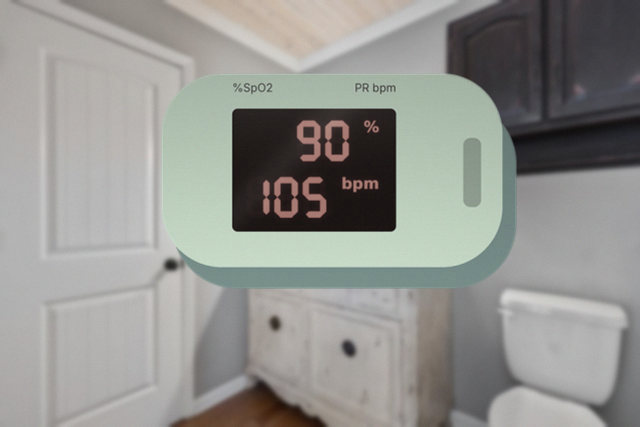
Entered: value=90 unit=%
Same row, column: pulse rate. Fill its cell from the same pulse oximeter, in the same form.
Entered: value=105 unit=bpm
